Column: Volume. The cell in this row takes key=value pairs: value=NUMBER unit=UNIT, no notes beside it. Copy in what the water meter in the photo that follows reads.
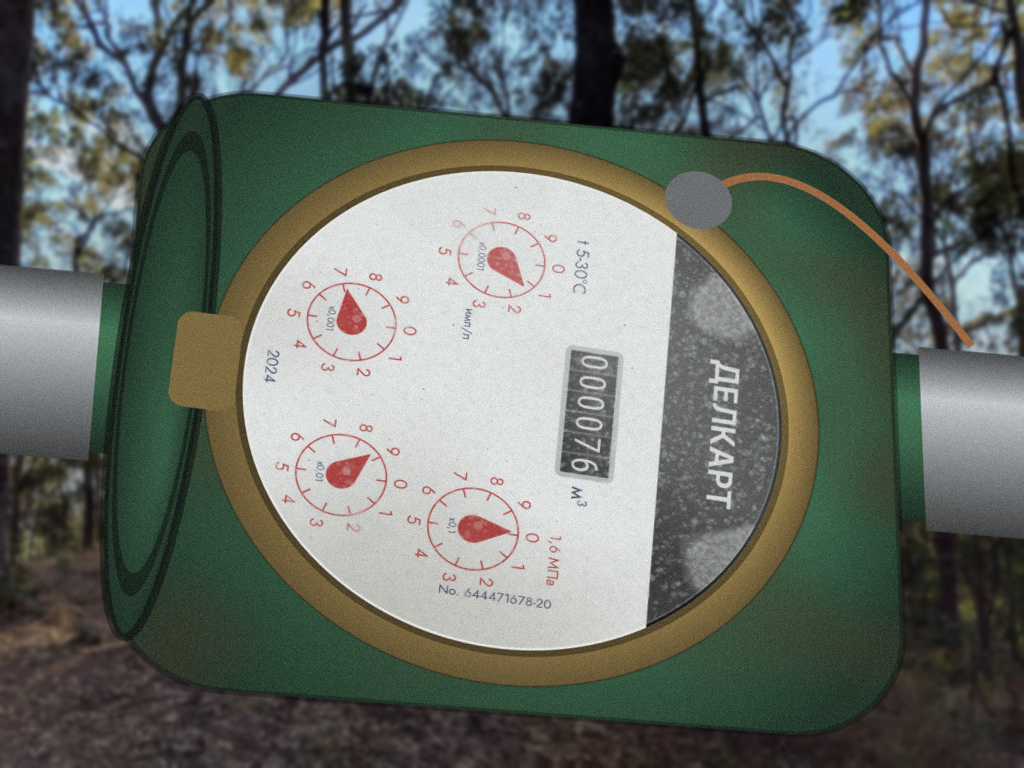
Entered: value=75.9871 unit=m³
